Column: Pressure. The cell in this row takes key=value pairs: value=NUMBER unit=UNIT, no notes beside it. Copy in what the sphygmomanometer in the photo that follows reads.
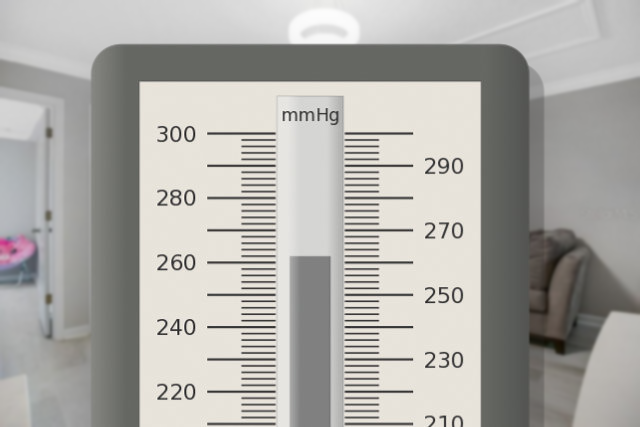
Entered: value=262 unit=mmHg
